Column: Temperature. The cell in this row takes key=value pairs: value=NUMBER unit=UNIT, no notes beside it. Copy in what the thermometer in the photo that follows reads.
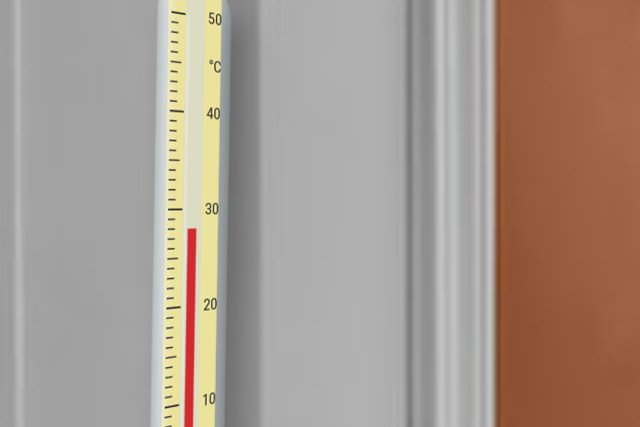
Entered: value=28 unit=°C
